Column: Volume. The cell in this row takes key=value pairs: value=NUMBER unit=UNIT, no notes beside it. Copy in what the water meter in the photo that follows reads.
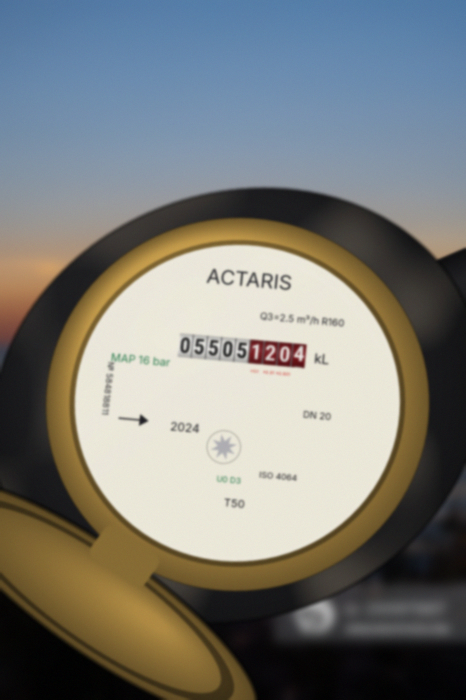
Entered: value=5505.1204 unit=kL
